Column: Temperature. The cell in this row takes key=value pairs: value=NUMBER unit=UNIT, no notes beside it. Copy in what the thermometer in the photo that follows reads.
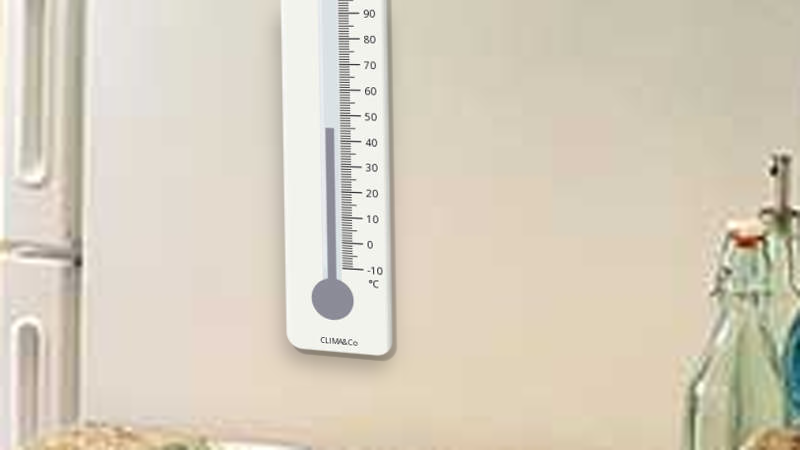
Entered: value=45 unit=°C
